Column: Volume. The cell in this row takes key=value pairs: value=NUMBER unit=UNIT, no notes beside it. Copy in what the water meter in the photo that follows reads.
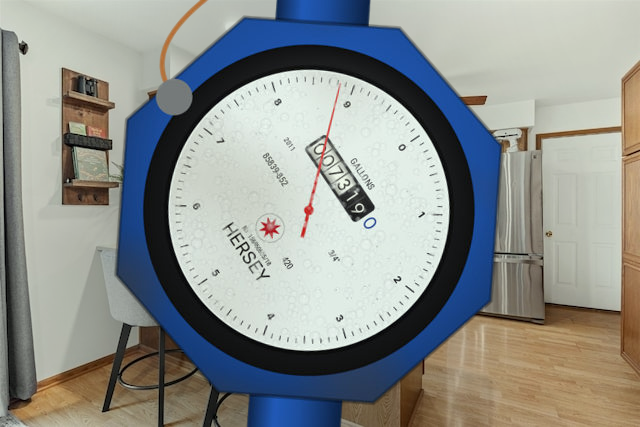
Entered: value=73188.8 unit=gal
